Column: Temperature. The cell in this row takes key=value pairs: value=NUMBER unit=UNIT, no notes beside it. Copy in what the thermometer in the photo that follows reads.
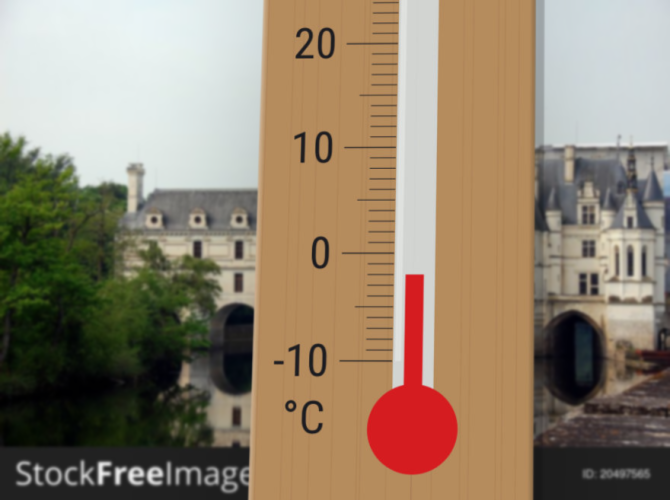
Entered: value=-2 unit=°C
